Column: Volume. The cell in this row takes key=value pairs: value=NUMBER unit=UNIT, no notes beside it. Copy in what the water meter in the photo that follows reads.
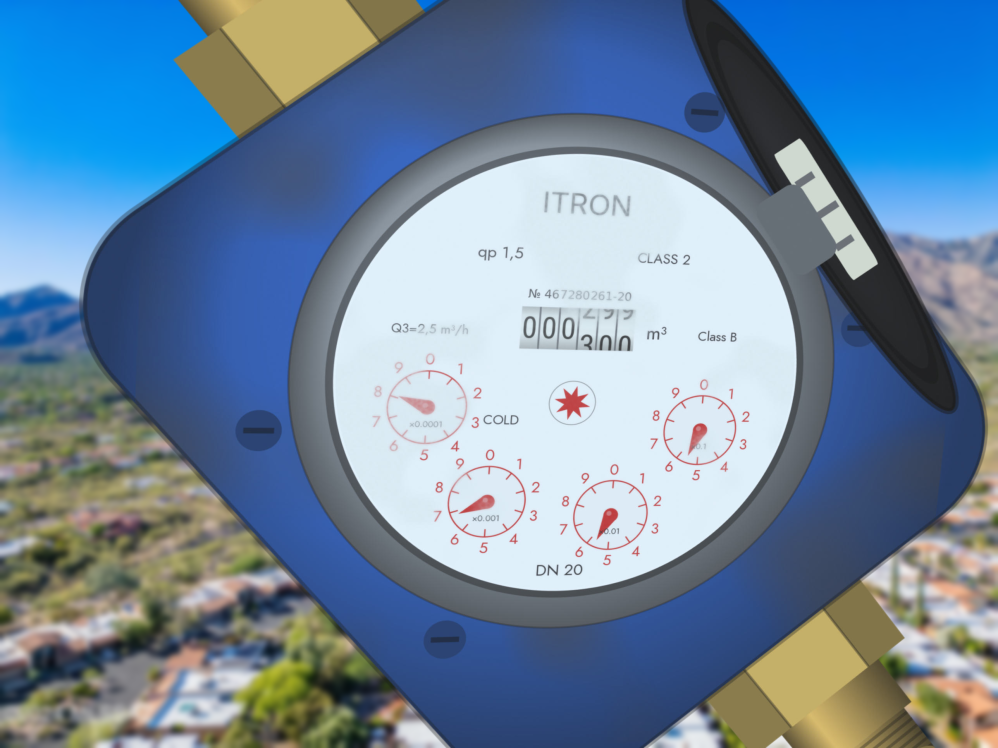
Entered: value=299.5568 unit=m³
